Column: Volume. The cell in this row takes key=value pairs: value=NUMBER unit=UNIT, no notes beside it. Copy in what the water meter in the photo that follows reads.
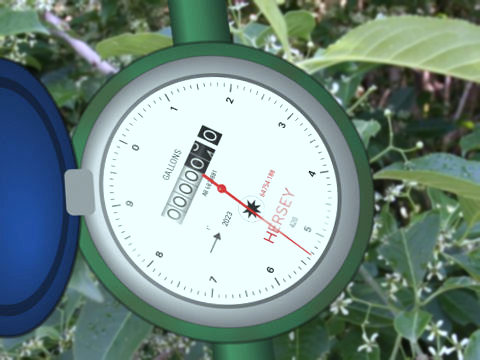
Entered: value=35.3 unit=gal
